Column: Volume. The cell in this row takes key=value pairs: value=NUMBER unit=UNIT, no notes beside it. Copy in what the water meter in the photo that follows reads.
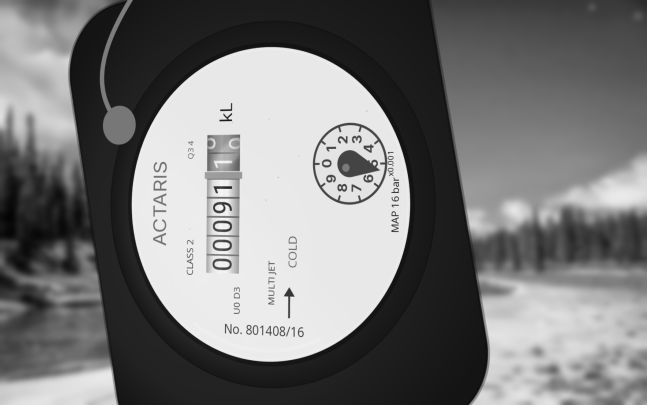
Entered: value=91.185 unit=kL
